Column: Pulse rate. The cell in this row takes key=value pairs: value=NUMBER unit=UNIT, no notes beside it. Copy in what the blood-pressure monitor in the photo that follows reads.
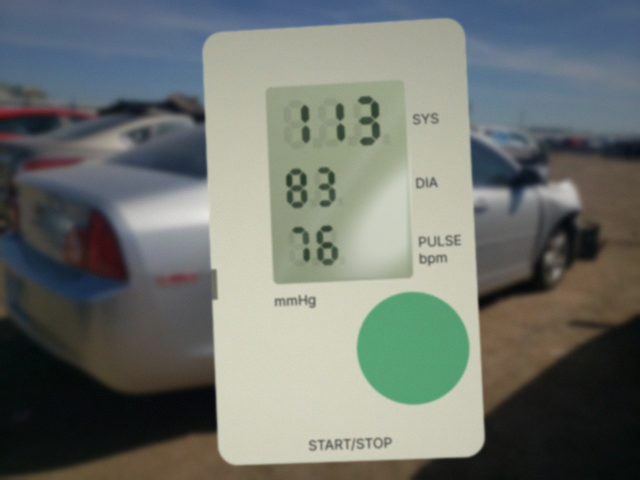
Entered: value=76 unit=bpm
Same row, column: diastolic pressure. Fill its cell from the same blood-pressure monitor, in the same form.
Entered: value=83 unit=mmHg
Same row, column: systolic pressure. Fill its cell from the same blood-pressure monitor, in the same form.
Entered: value=113 unit=mmHg
